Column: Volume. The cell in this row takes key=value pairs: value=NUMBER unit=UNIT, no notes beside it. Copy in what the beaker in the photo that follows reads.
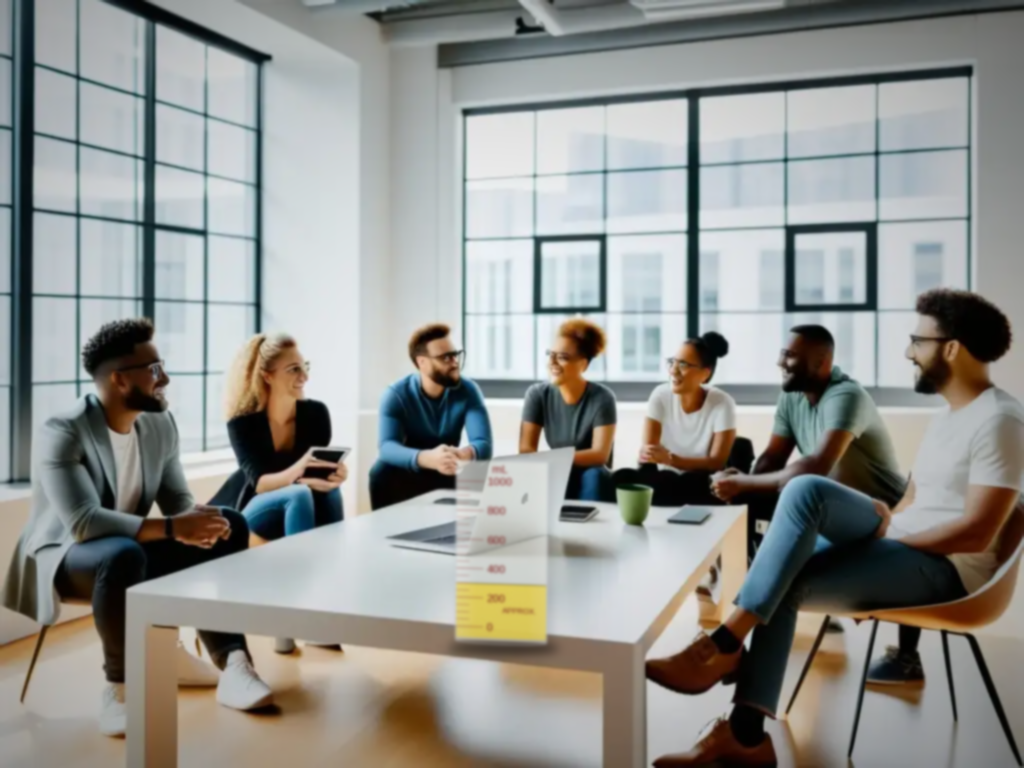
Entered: value=300 unit=mL
